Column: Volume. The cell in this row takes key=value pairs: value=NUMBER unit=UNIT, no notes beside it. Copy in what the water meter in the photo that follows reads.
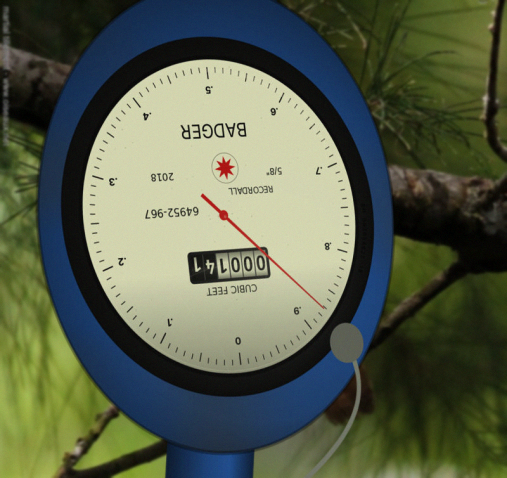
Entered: value=140.87 unit=ft³
